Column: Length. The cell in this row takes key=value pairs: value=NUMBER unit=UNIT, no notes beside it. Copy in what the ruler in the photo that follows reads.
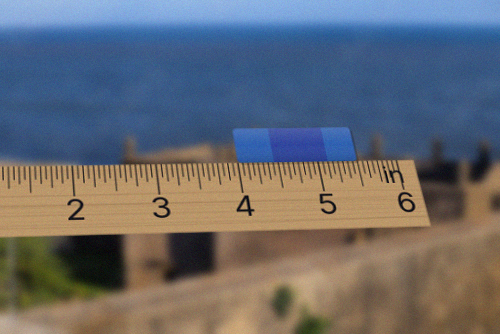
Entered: value=1.5 unit=in
